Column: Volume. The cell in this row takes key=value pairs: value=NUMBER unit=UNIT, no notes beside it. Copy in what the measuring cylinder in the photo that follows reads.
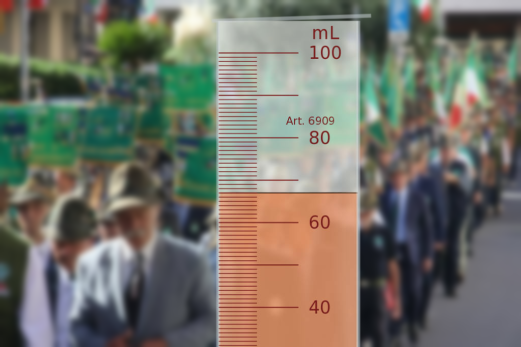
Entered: value=67 unit=mL
